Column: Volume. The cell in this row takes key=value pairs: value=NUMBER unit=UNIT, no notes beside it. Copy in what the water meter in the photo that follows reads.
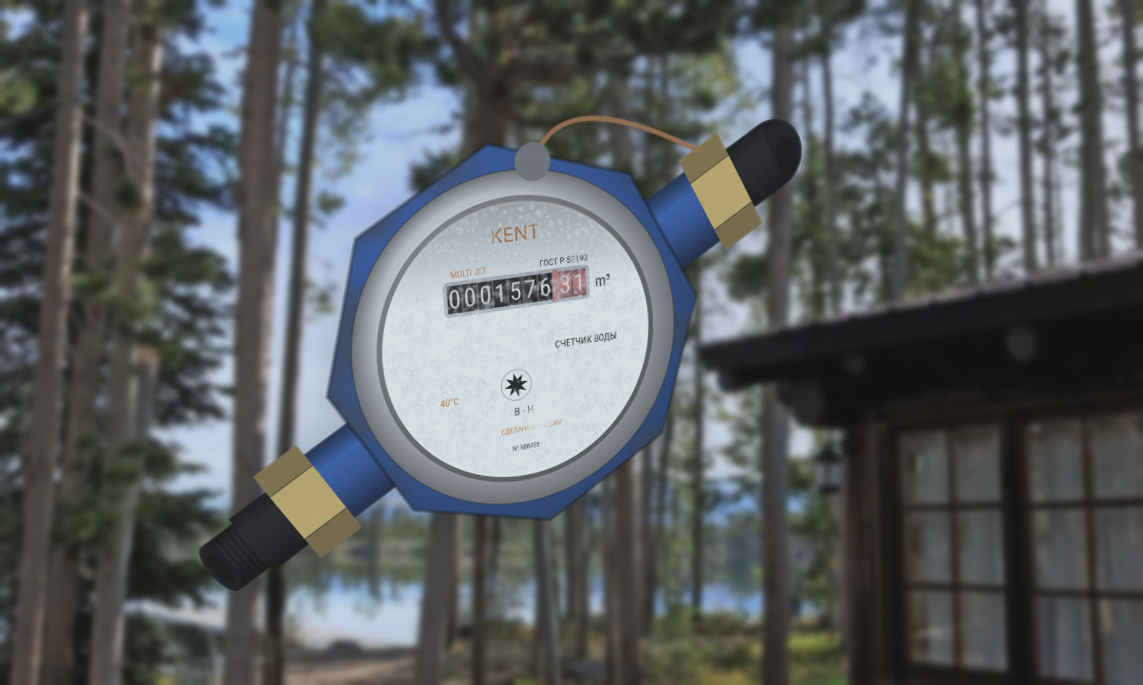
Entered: value=1576.31 unit=m³
